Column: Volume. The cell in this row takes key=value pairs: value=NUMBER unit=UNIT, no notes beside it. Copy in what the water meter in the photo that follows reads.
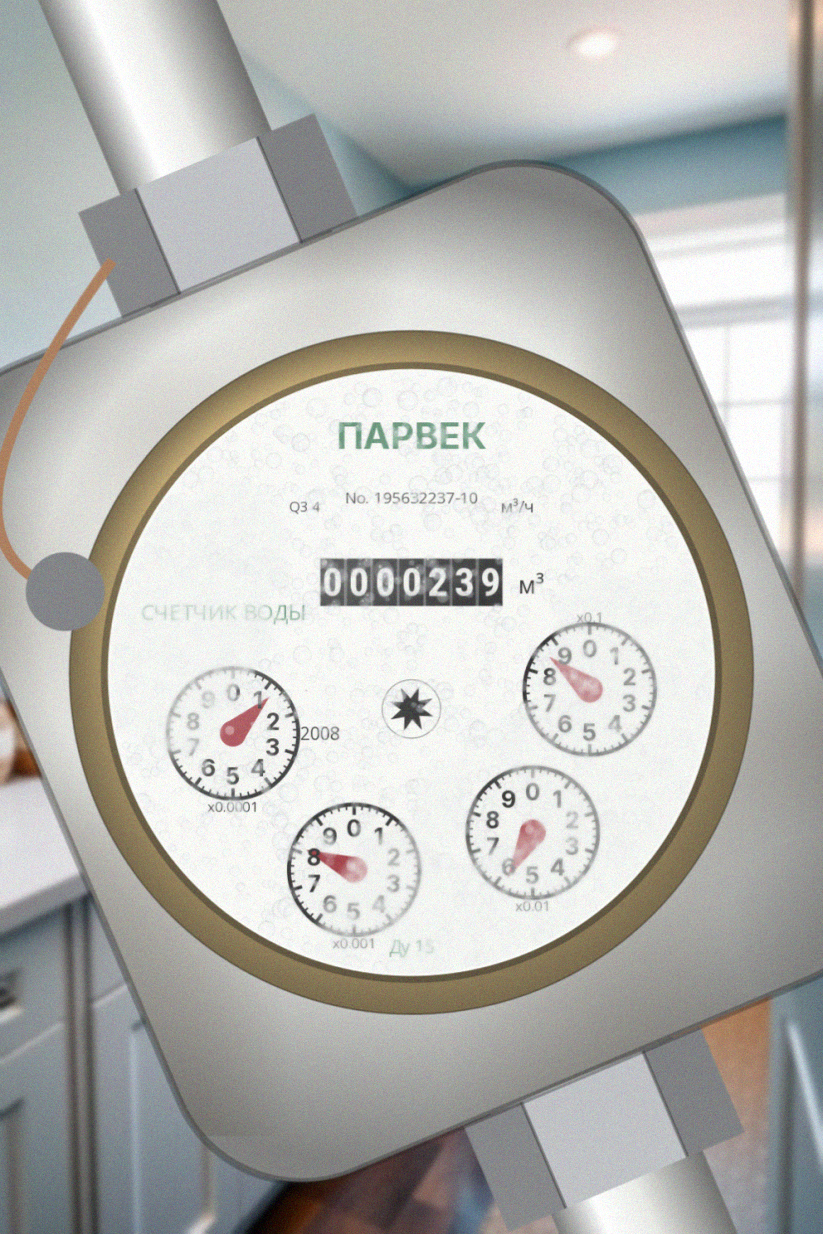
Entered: value=239.8581 unit=m³
